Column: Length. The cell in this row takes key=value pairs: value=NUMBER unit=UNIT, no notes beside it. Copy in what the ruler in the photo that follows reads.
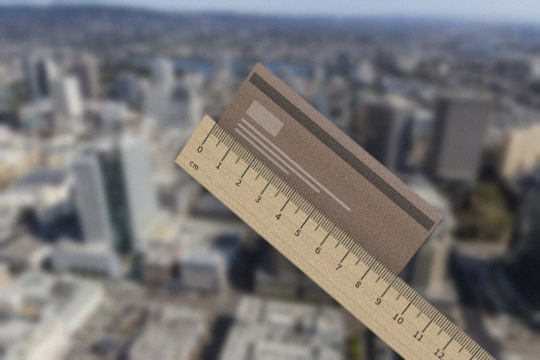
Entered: value=9 unit=cm
